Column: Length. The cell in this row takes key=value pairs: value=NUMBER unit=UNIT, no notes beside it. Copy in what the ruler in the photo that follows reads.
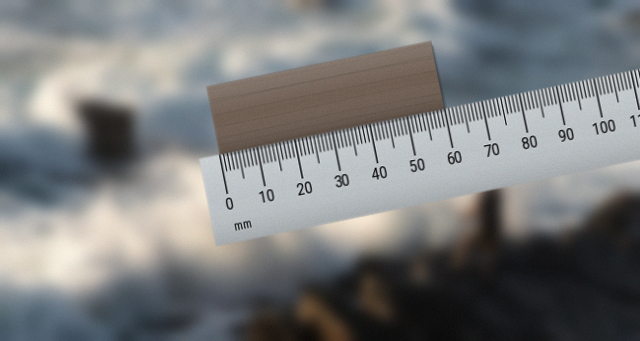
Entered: value=60 unit=mm
